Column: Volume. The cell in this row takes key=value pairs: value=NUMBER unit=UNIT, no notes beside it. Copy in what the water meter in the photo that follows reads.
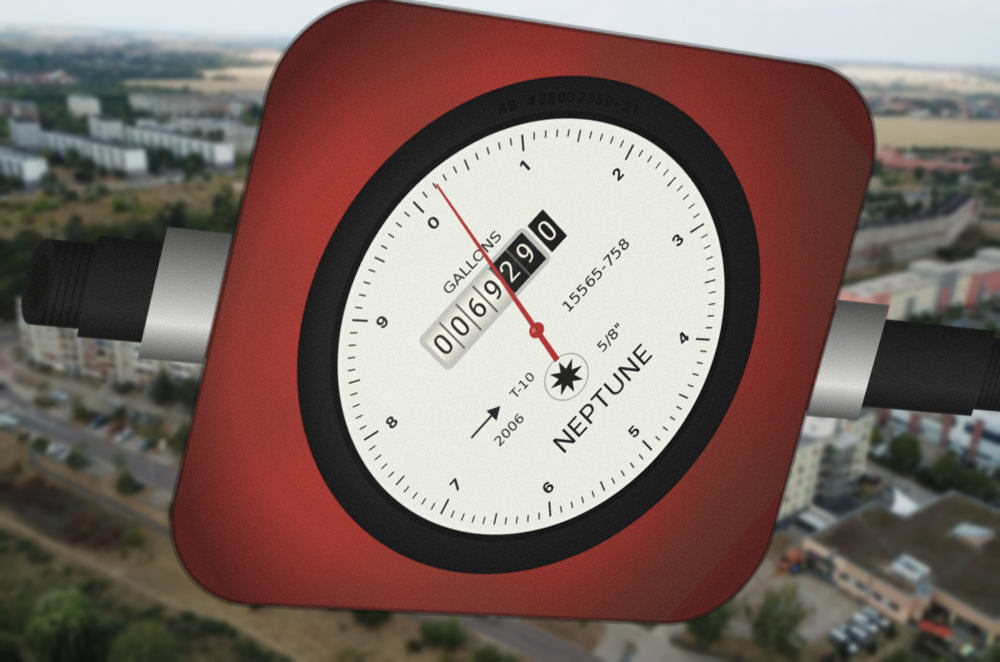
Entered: value=69290.2 unit=gal
